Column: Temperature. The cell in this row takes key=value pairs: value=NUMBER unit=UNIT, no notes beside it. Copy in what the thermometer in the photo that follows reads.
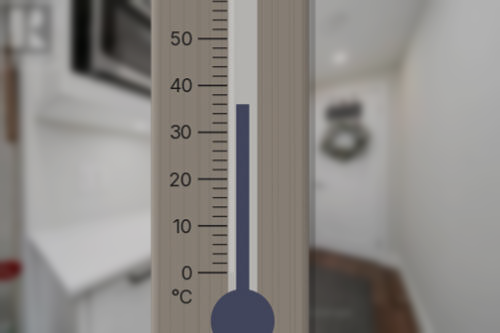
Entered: value=36 unit=°C
